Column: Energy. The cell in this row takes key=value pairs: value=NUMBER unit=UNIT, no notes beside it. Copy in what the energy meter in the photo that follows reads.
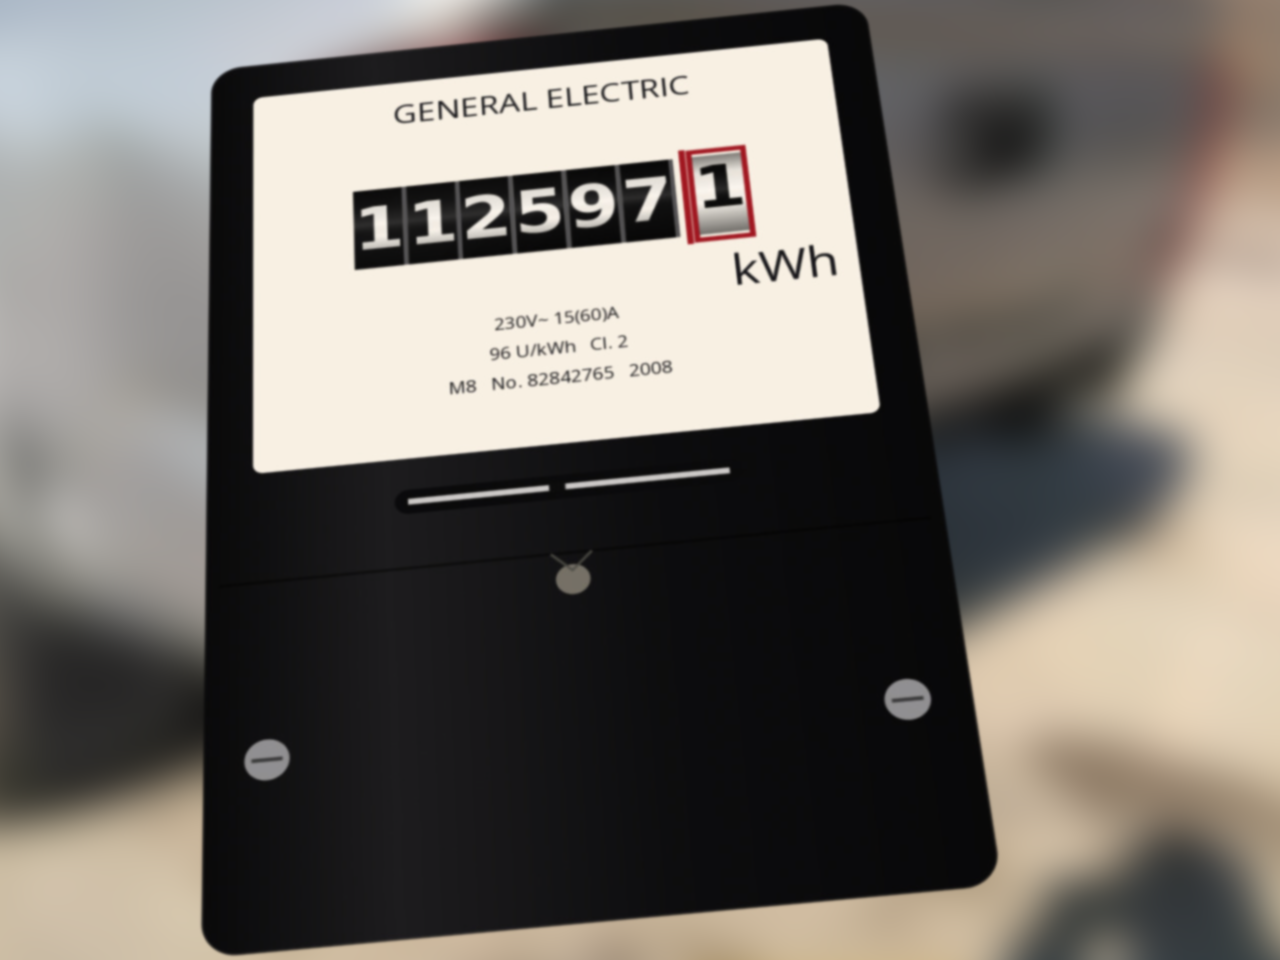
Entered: value=112597.1 unit=kWh
